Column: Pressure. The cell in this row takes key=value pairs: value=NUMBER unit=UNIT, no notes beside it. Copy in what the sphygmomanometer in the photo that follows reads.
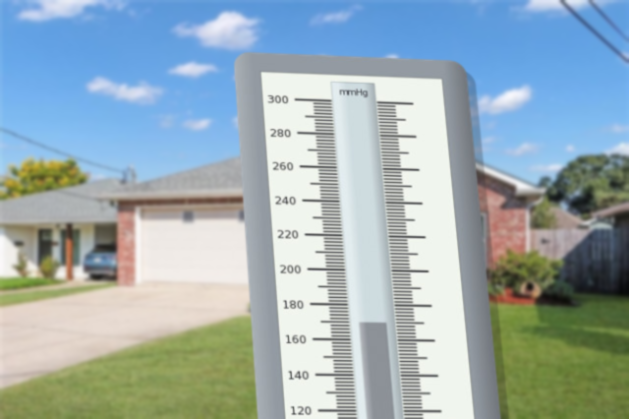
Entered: value=170 unit=mmHg
